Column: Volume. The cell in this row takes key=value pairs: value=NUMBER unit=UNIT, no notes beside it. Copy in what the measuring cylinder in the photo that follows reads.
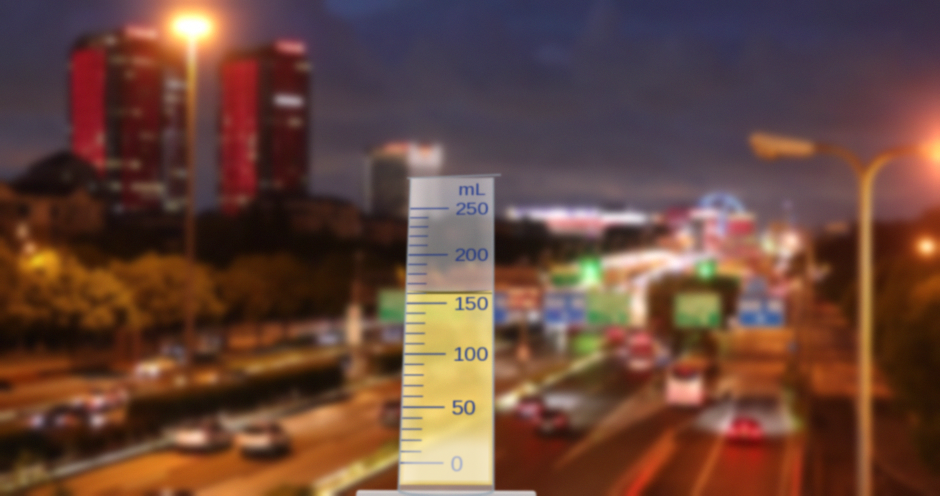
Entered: value=160 unit=mL
